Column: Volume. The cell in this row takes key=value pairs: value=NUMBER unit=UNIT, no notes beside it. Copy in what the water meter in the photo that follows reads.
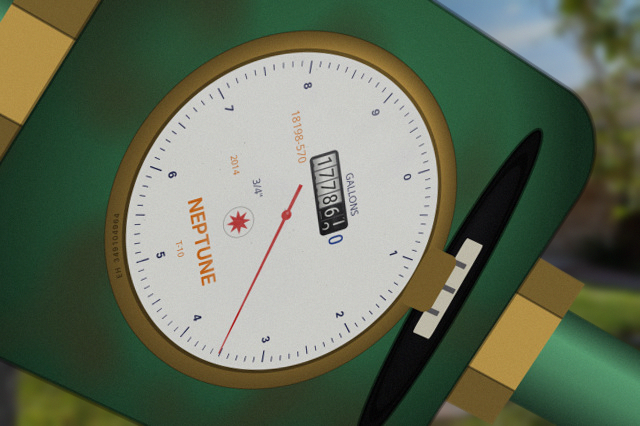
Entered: value=1778613.5 unit=gal
